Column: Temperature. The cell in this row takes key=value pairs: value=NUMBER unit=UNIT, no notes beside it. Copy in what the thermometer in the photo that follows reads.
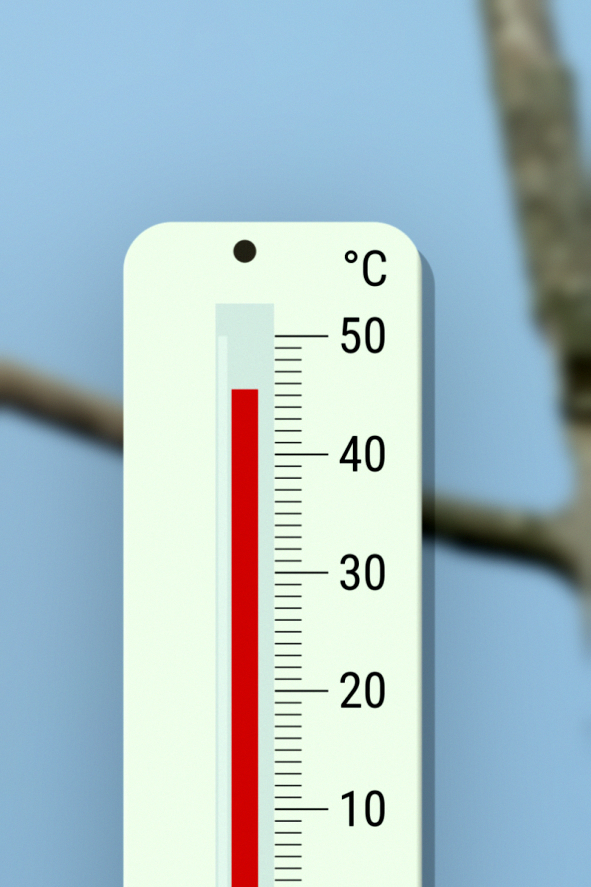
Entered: value=45.5 unit=°C
